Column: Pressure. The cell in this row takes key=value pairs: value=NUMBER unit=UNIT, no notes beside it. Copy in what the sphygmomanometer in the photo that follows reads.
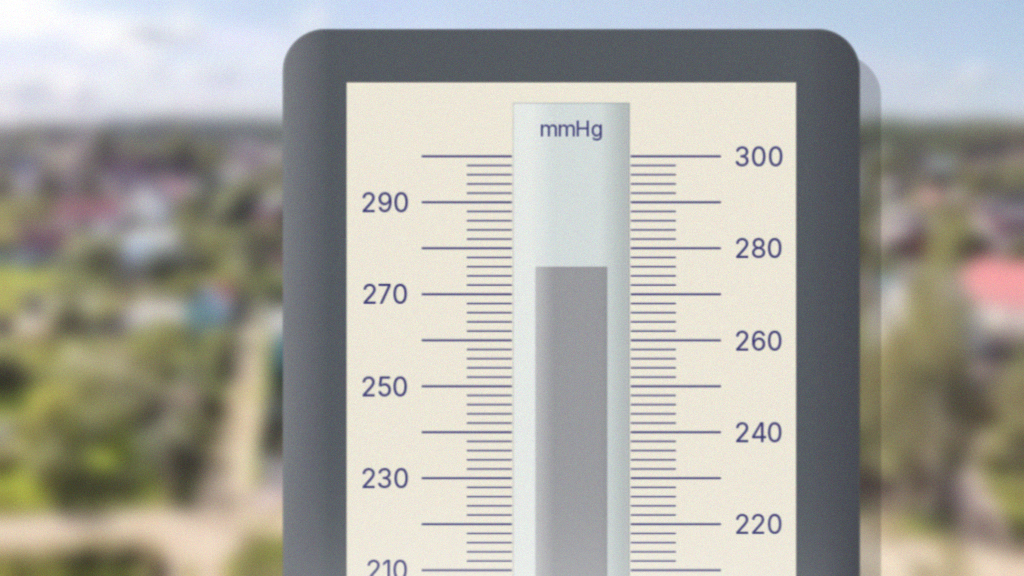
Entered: value=276 unit=mmHg
